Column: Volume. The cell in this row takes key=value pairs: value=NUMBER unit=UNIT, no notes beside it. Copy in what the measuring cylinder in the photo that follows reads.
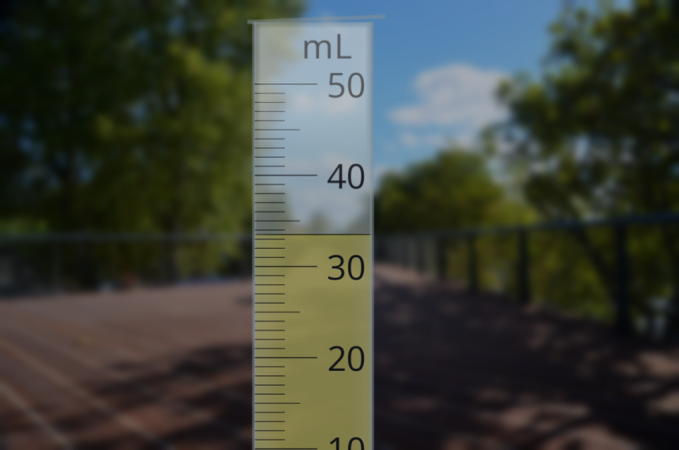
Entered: value=33.5 unit=mL
